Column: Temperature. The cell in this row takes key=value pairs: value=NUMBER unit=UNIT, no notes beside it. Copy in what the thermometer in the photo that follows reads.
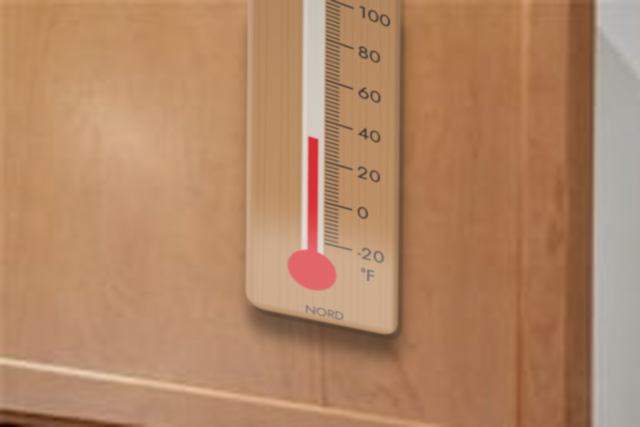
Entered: value=30 unit=°F
